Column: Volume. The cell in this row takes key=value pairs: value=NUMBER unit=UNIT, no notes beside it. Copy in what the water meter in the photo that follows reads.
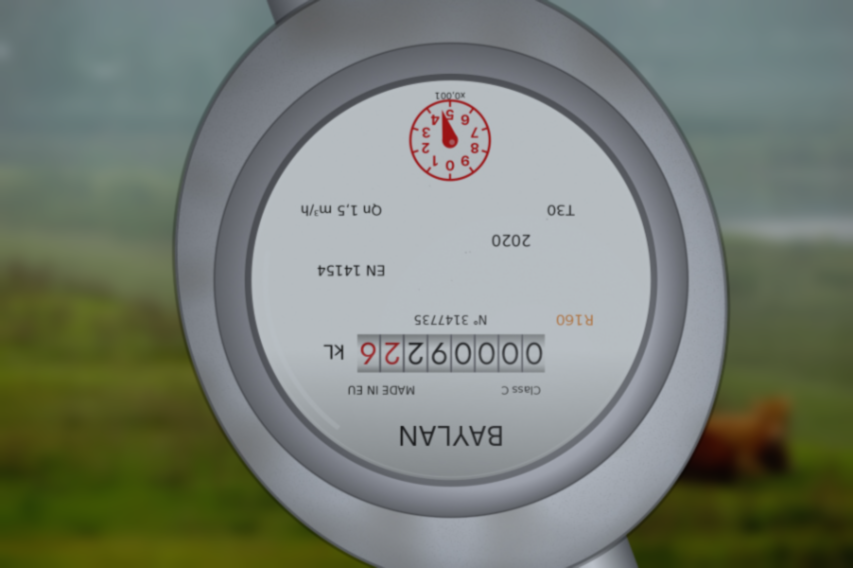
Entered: value=92.264 unit=kL
